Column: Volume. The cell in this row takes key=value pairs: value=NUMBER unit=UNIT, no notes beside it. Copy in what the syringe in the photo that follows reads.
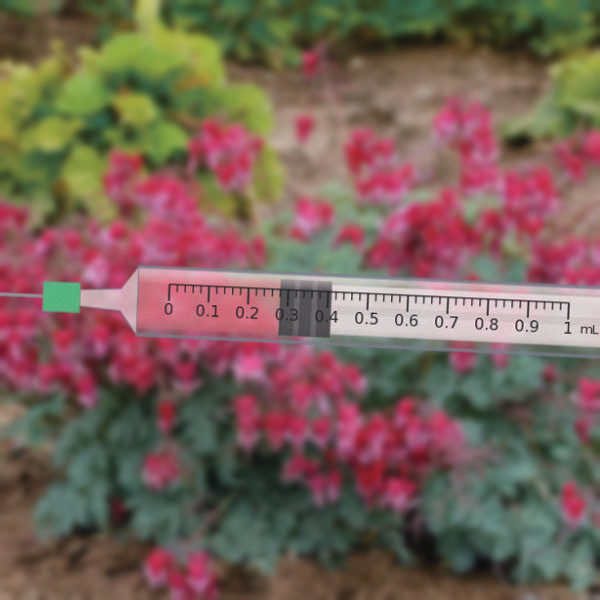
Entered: value=0.28 unit=mL
